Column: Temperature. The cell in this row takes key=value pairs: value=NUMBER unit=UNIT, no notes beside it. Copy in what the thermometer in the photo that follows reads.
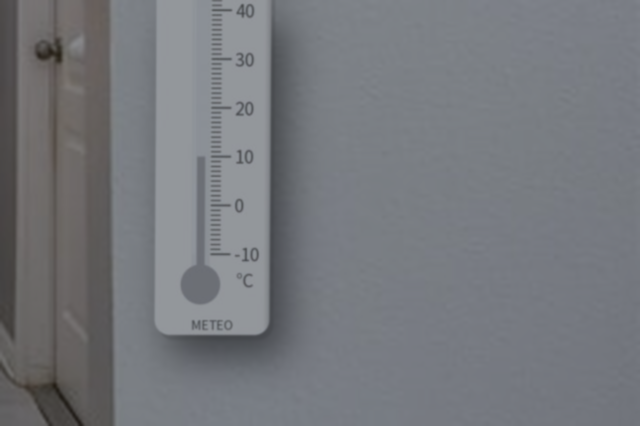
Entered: value=10 unit=°C
